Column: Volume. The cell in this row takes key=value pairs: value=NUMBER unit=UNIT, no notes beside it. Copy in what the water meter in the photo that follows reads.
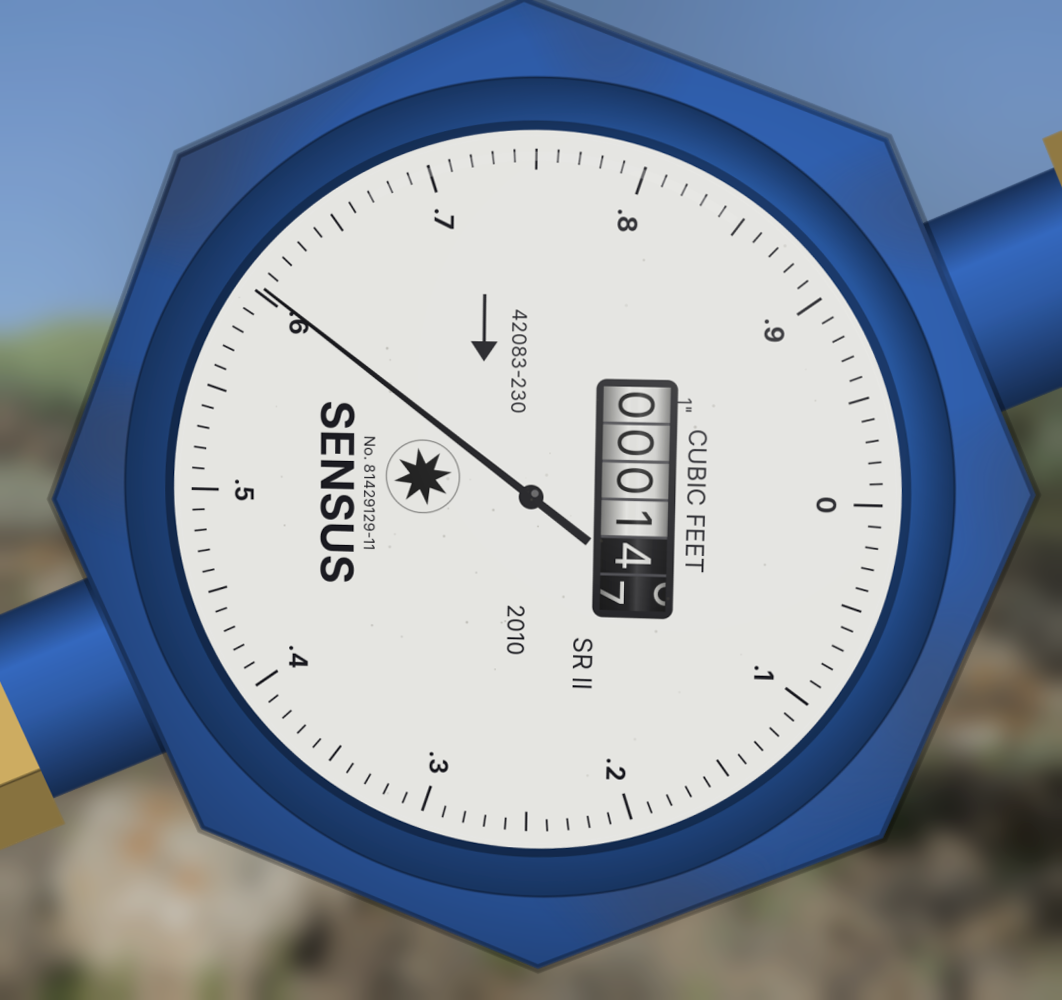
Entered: value=146.60 unit=ft³
